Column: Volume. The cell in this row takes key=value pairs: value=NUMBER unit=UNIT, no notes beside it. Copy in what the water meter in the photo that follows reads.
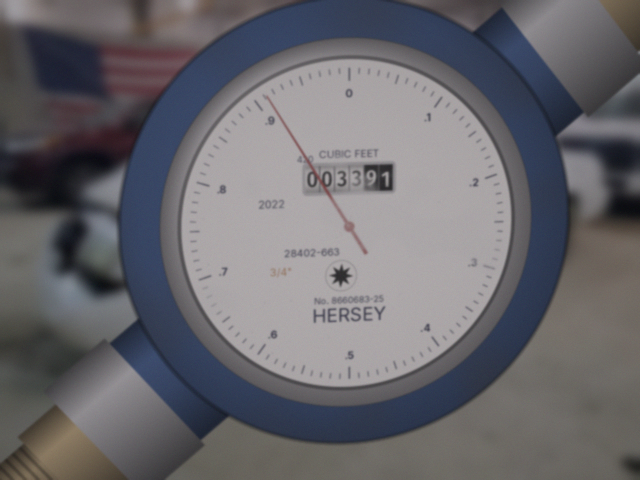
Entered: value=3390.91 unit=ft³
